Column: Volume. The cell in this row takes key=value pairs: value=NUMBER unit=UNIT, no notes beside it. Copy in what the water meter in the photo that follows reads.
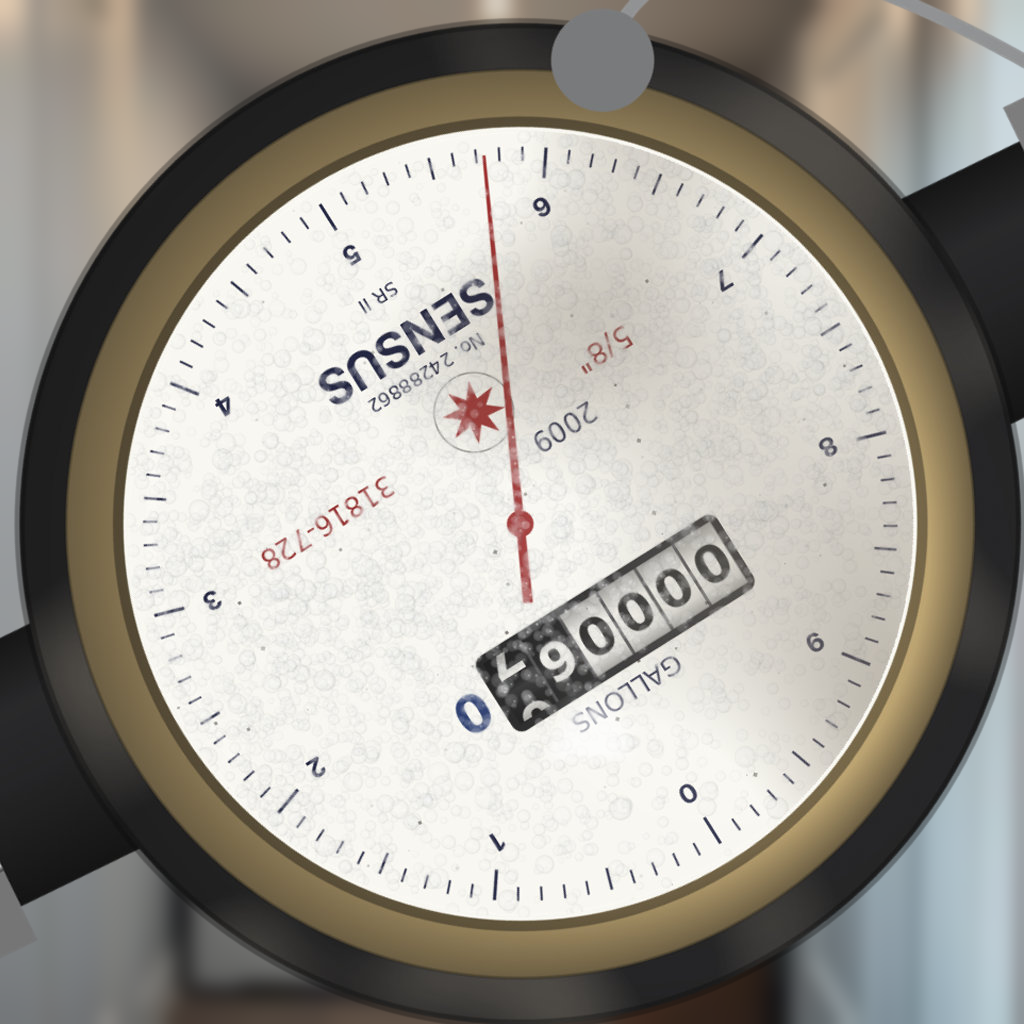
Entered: value=665.7 unit=gal
